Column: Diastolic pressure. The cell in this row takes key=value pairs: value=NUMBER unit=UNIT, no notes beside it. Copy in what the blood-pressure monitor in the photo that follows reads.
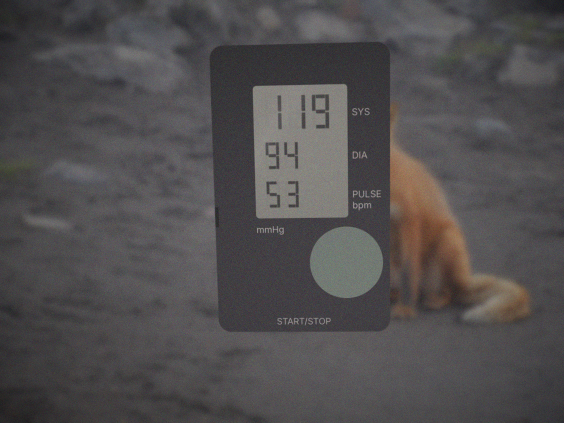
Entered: value=94 unit=mmHg
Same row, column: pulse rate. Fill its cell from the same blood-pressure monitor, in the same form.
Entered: value=53 unit=bpm
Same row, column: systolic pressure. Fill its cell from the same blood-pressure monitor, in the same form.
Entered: value=119 unit=mmHg
